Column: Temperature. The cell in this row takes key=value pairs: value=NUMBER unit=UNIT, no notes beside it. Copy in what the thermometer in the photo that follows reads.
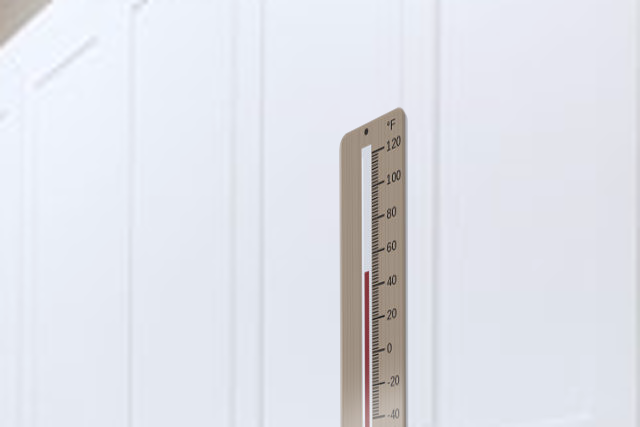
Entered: value=50 unit=°F
